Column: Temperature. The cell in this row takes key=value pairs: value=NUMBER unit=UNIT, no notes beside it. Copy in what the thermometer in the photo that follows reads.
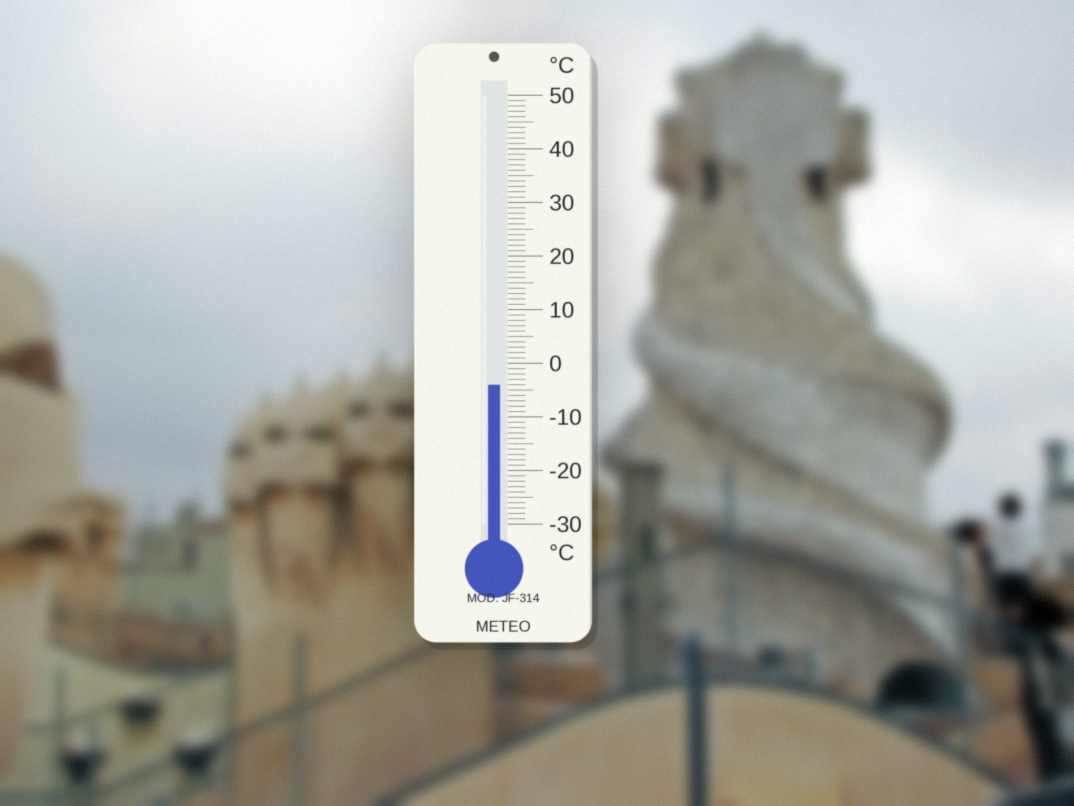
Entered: value=-4 unit=°C
